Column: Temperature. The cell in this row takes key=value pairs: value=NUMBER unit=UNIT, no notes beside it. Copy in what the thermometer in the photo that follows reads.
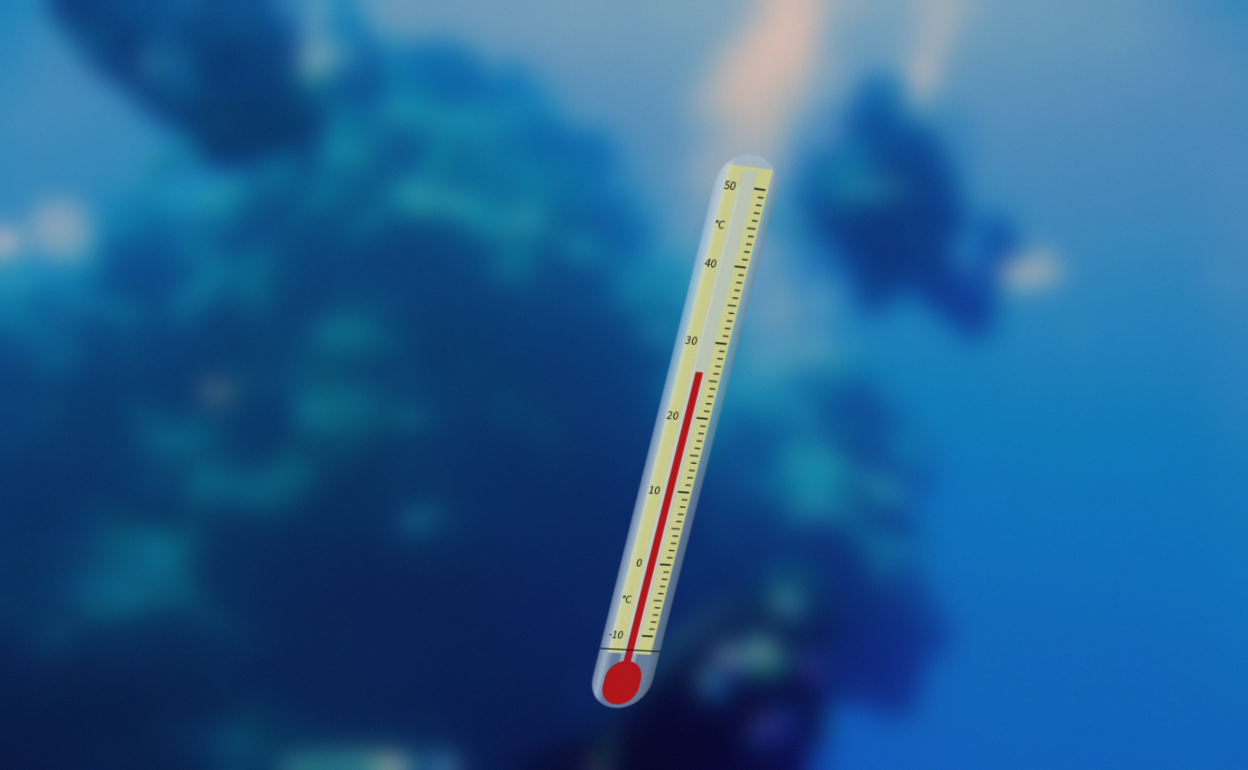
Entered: value=26 unit=°C
